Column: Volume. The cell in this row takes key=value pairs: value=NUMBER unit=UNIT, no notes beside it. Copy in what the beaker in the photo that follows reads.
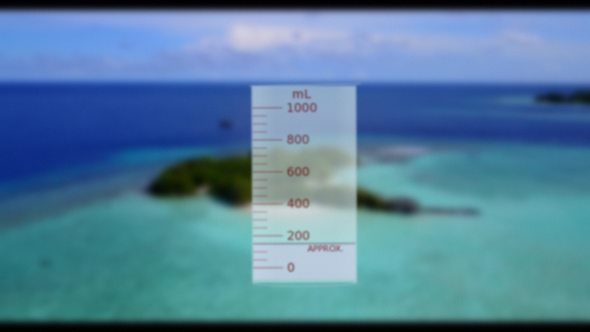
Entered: value=150 unit=mL
